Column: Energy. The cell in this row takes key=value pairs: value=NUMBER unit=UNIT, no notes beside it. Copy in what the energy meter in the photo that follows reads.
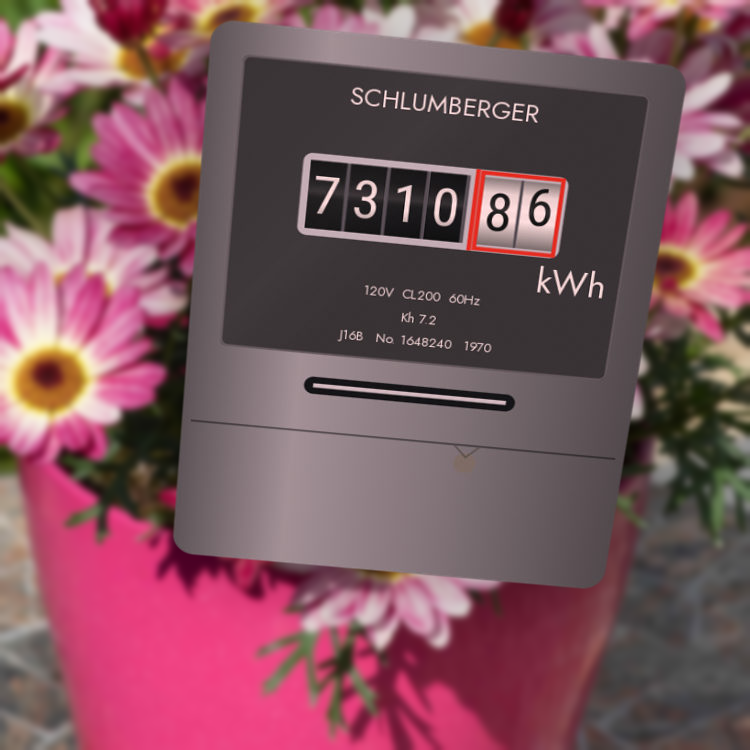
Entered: value=7310.86 unit=kWh
